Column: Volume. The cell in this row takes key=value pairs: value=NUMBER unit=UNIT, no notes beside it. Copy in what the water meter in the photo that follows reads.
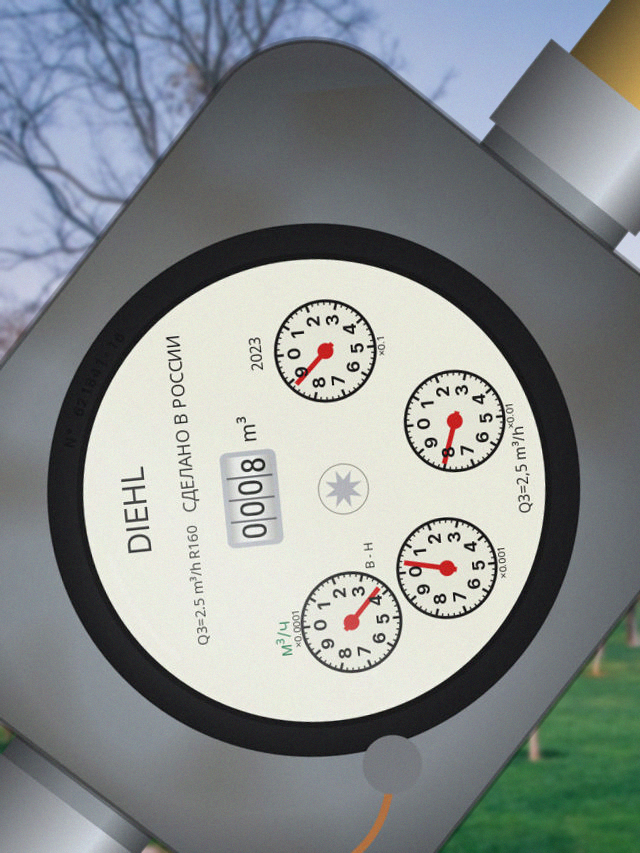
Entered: value=7.8803 unit=m³
